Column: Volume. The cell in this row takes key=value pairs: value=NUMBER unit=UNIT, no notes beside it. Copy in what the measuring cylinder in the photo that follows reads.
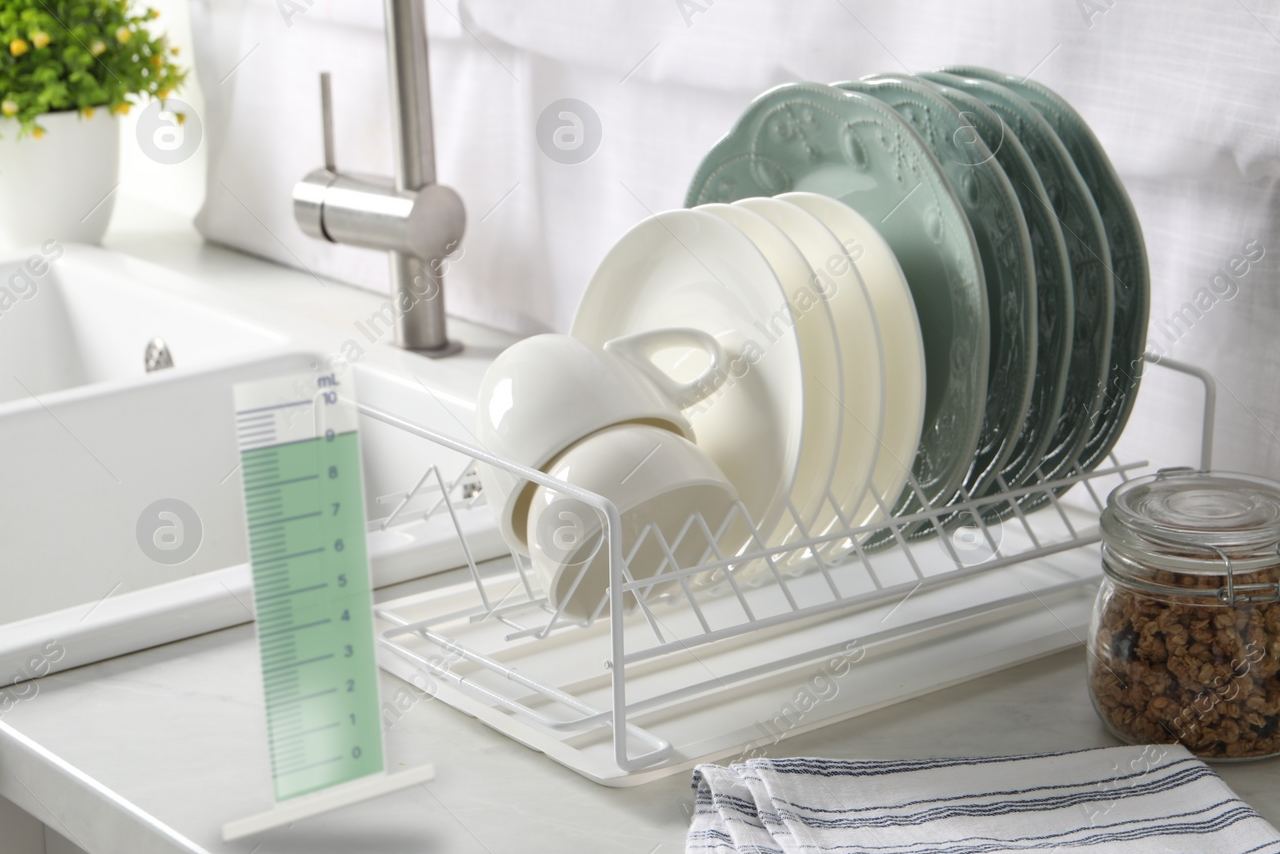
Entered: value=9 unit=mL
